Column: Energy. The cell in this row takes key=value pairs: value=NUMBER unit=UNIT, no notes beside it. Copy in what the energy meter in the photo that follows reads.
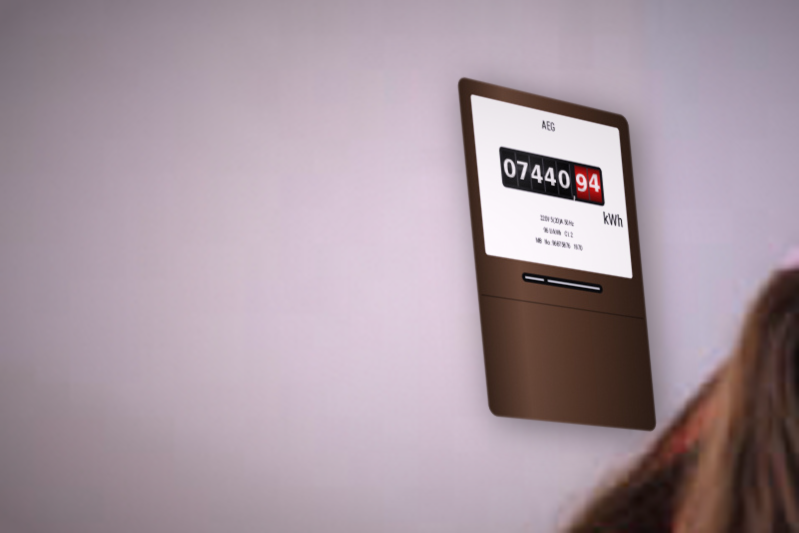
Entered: value=7440.94 unit=kWh
